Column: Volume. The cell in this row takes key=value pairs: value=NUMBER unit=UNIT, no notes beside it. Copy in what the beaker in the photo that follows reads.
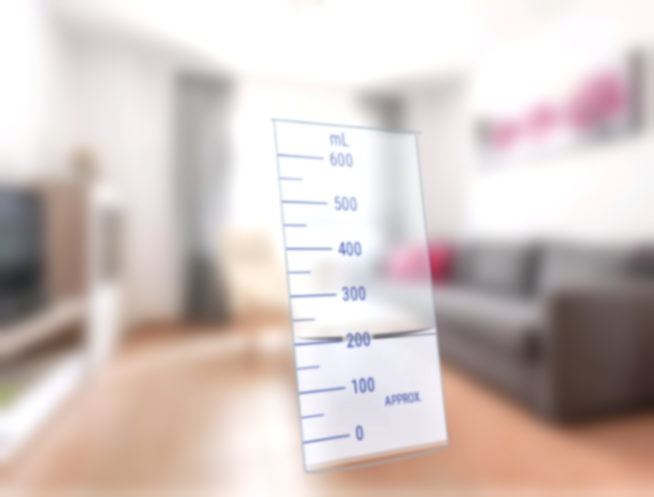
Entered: value=200 unit=mL
